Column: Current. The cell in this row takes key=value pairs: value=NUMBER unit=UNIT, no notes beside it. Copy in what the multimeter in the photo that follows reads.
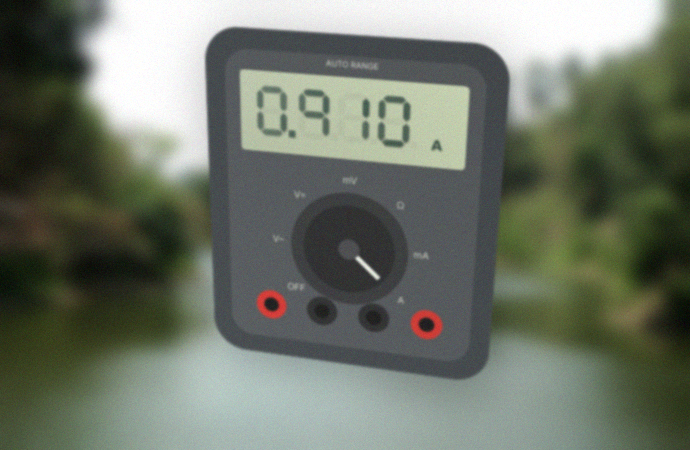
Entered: value=0.910 unit=A
